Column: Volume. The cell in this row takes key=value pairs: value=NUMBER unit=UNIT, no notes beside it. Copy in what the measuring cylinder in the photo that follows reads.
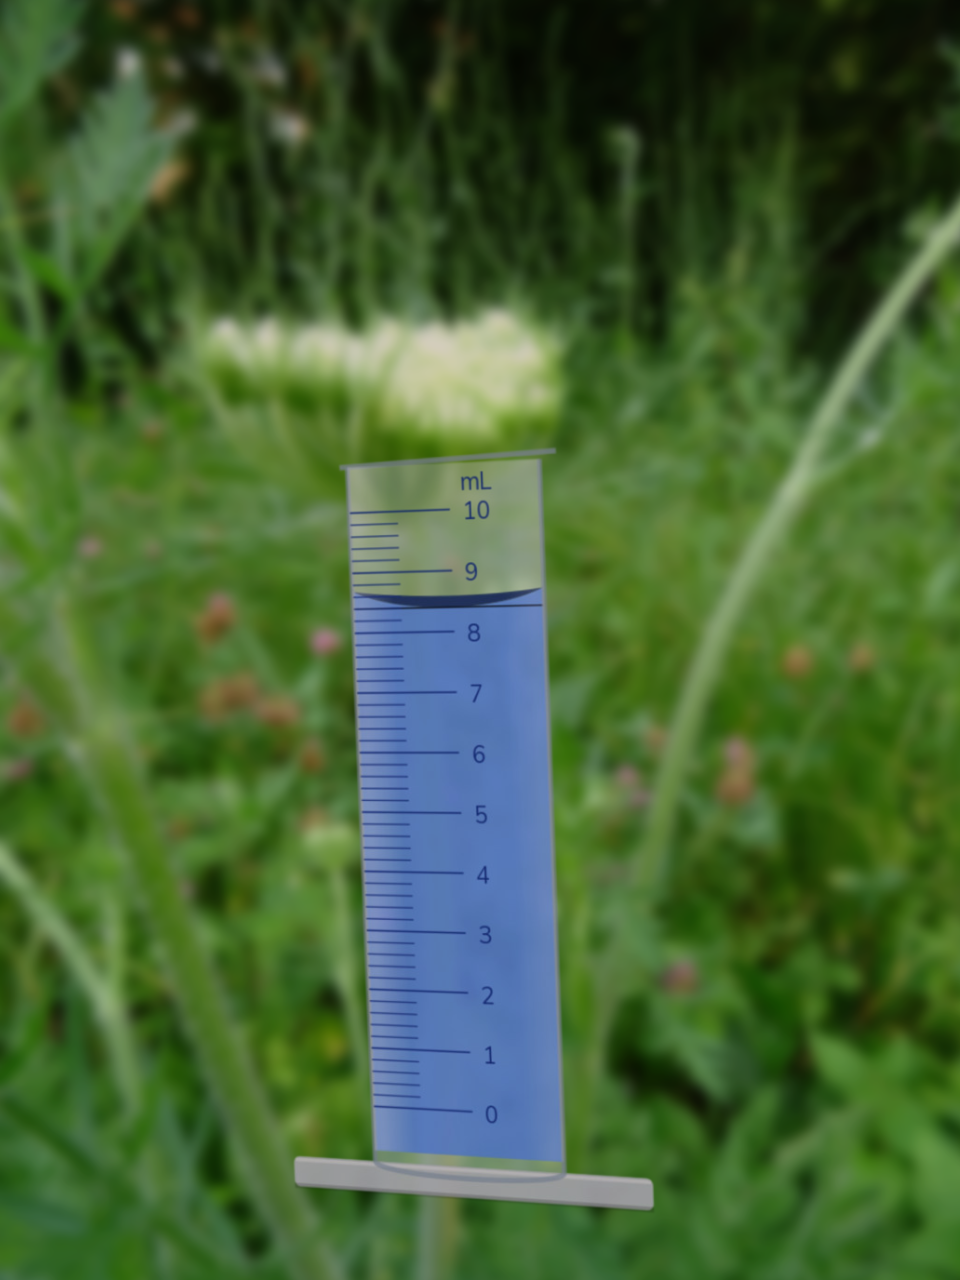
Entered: value=8.4 unit=mL
